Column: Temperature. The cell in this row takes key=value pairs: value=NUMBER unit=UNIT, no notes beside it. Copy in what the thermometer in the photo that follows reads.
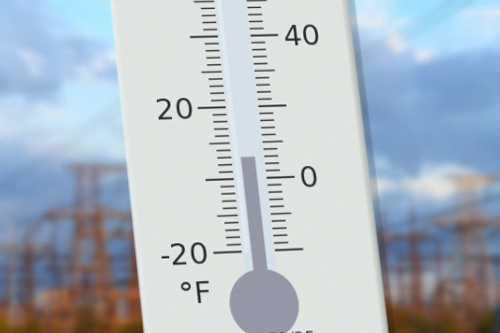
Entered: value=6 unit=°F
